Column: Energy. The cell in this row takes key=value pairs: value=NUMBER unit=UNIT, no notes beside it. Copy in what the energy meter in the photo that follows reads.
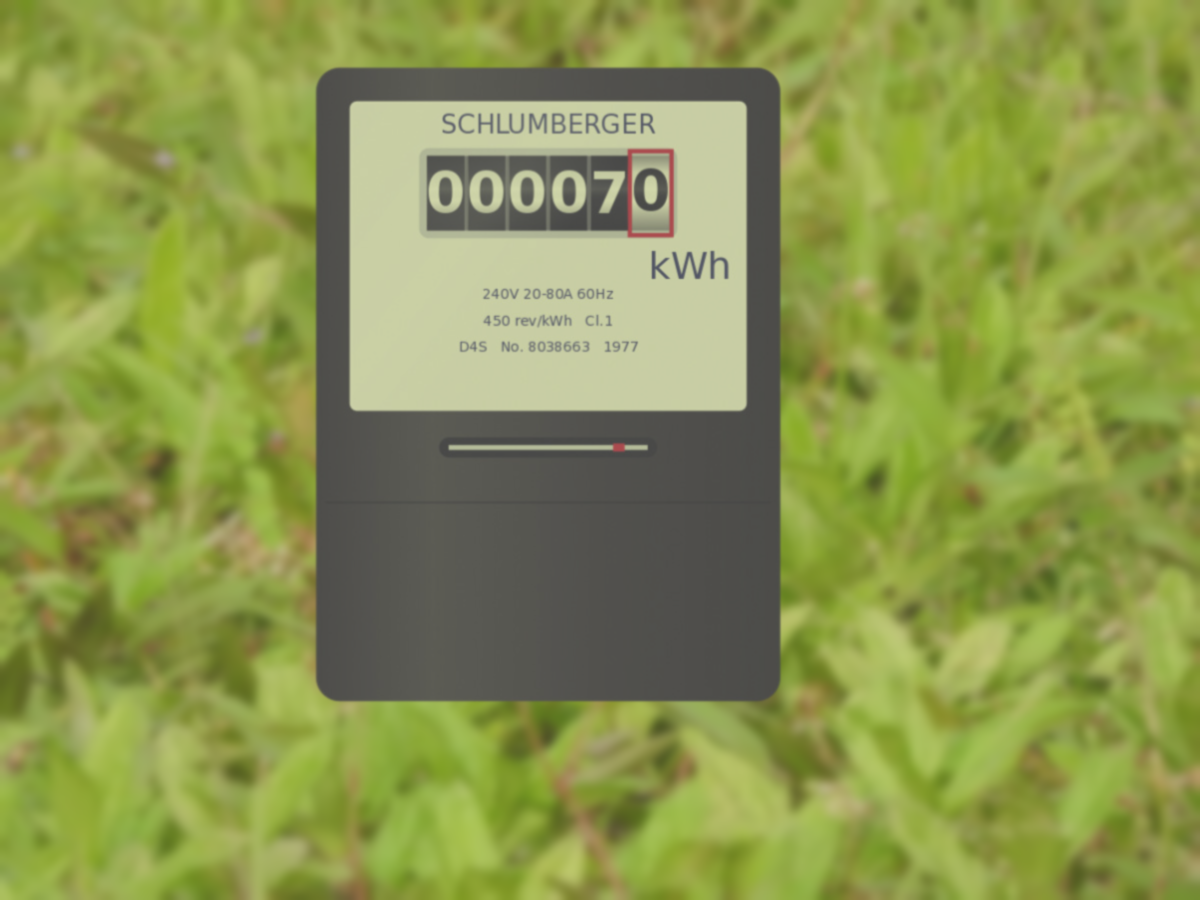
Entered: value=7.0 unit=kWh
